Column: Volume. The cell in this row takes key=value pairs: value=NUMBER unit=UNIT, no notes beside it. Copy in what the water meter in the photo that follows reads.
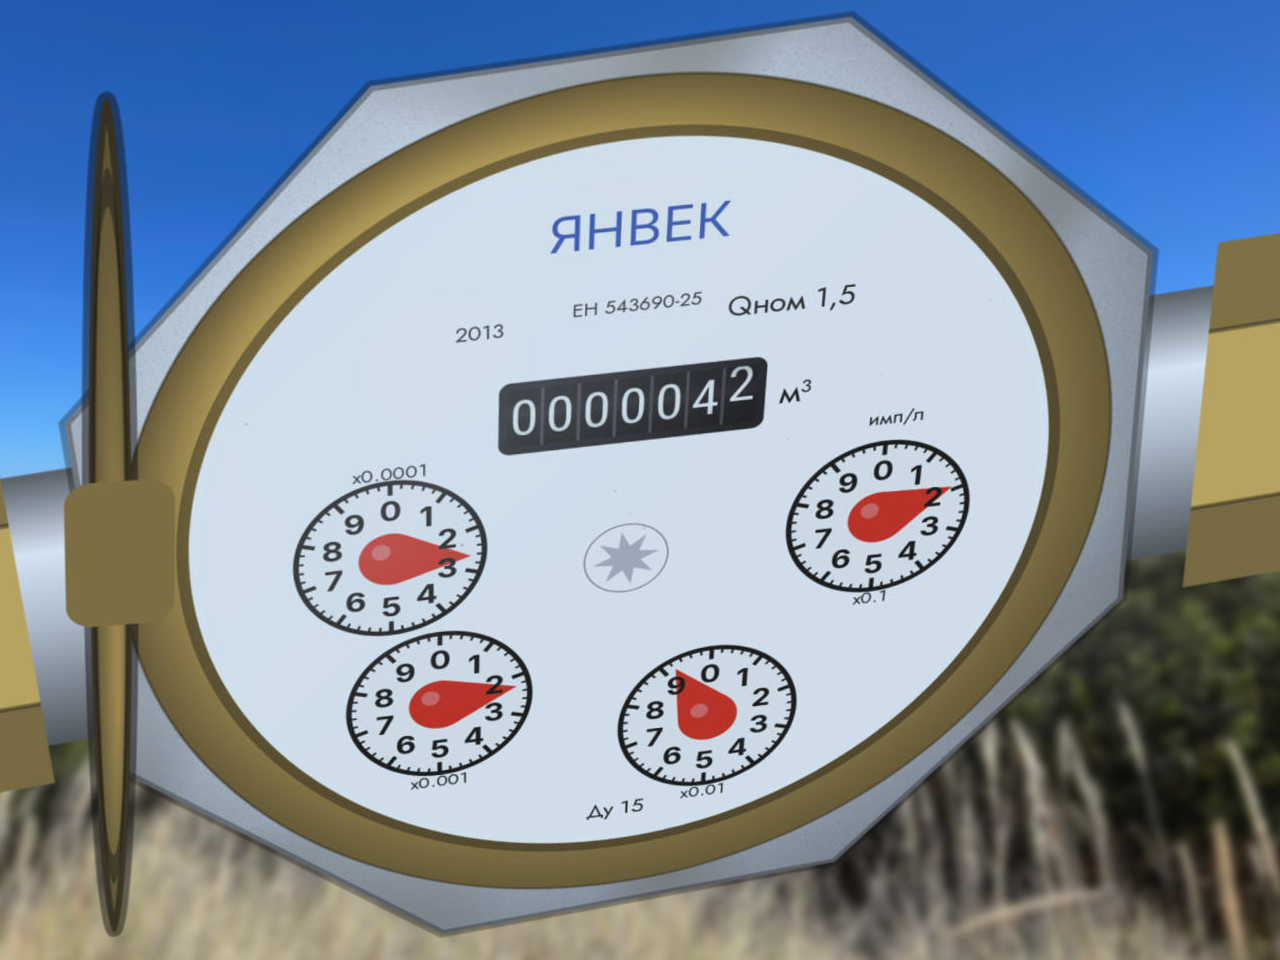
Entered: value=42.1922 unit=m³
